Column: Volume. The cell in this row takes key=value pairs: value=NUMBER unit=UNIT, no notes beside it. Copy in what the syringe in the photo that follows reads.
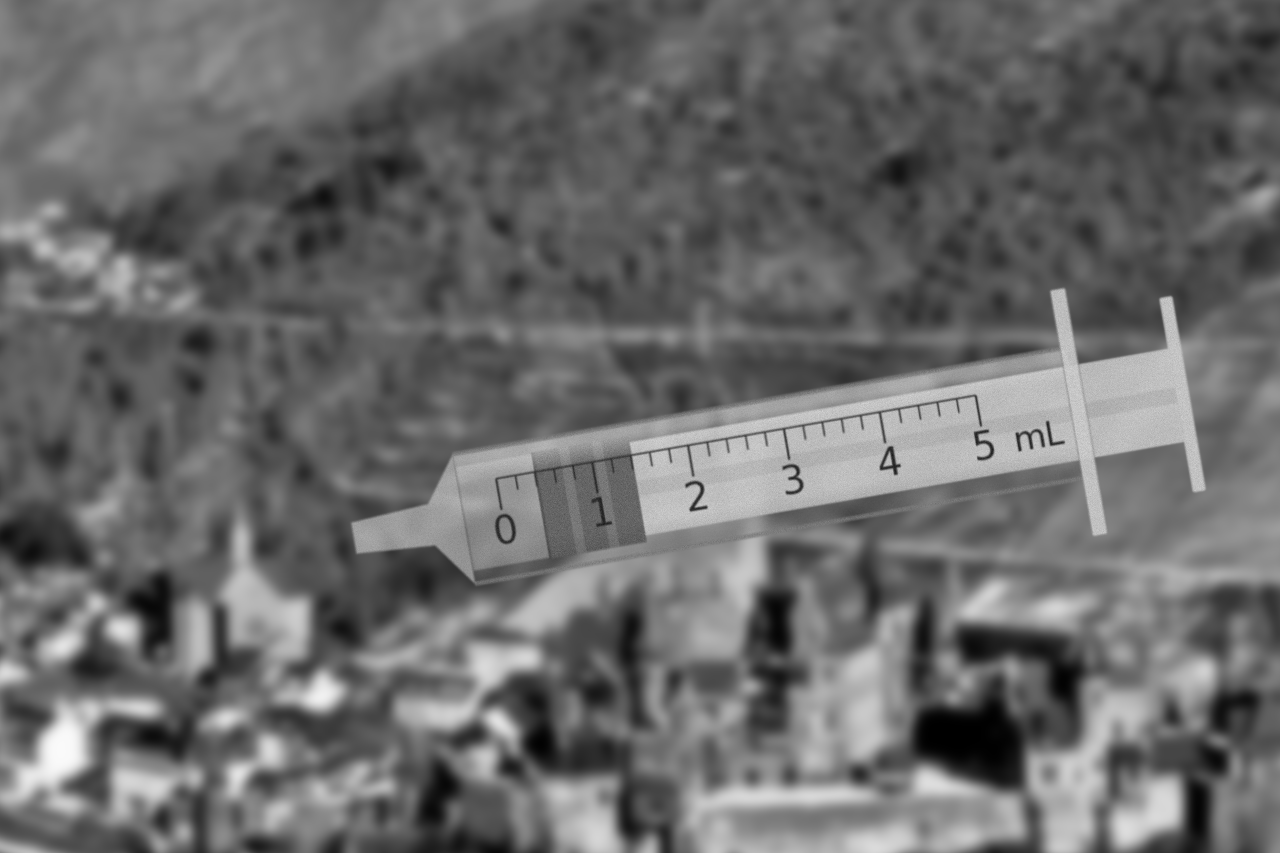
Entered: value=0.4 unit=mL
